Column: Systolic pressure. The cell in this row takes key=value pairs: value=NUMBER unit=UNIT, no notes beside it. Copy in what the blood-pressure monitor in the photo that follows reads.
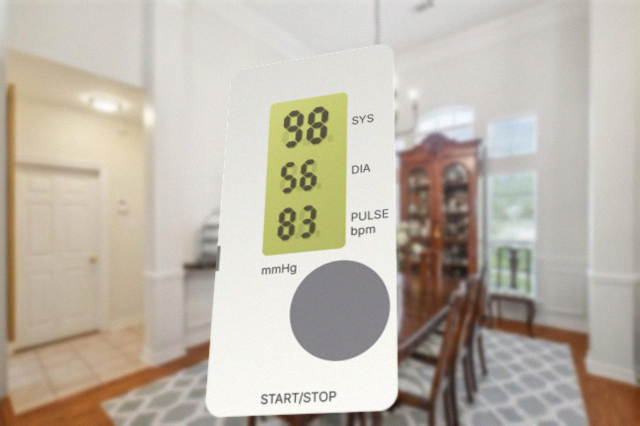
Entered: value=98 unit=mmHg
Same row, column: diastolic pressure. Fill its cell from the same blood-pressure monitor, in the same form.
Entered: value=56 unit=mmHg
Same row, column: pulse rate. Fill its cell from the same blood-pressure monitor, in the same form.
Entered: value=83 unit=bpm
